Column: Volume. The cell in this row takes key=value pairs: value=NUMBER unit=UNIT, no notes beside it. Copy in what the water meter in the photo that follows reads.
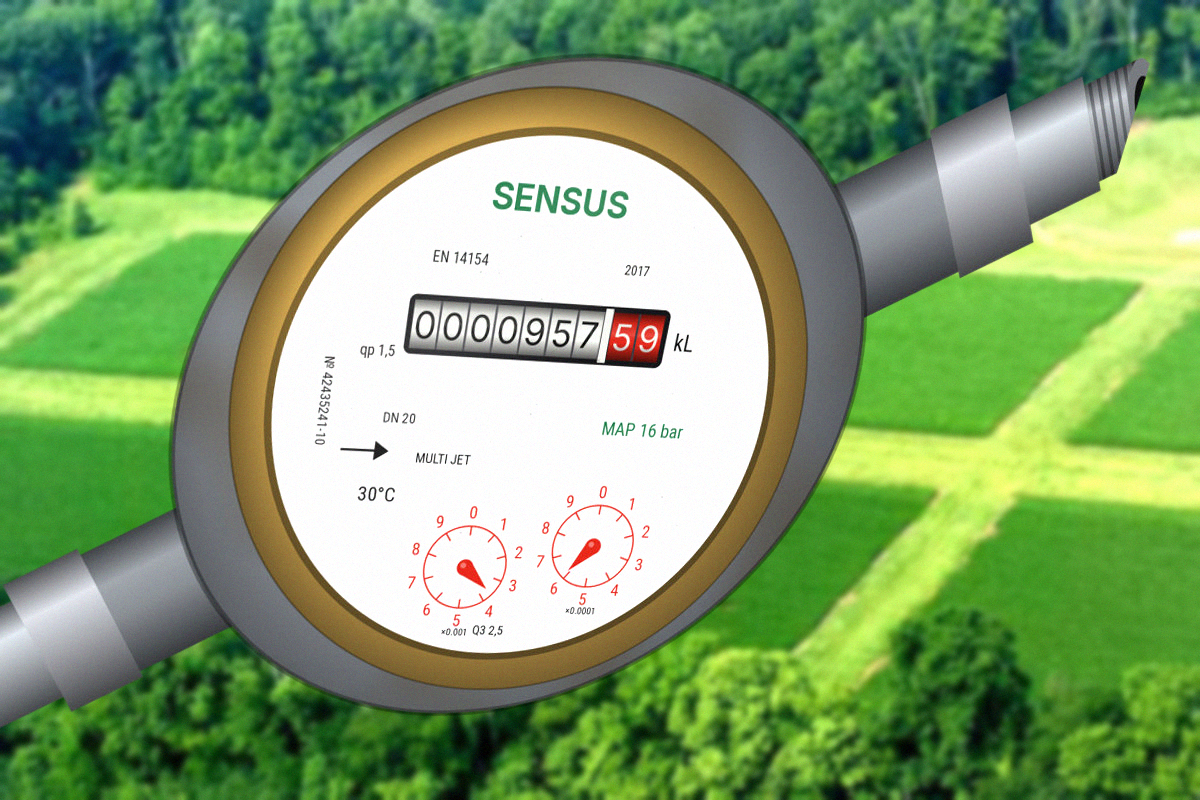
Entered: value=957.5936 unit=kL
